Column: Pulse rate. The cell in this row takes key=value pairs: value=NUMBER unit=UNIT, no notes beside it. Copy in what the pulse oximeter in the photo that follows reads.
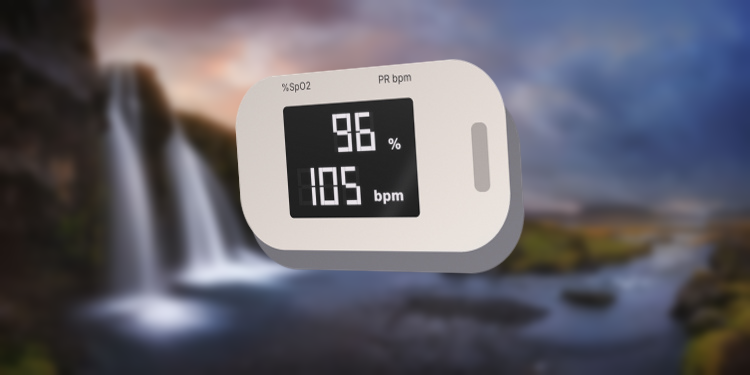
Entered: value=105 unit=bpm
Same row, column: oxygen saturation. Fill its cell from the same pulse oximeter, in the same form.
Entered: value=96 unit=%
